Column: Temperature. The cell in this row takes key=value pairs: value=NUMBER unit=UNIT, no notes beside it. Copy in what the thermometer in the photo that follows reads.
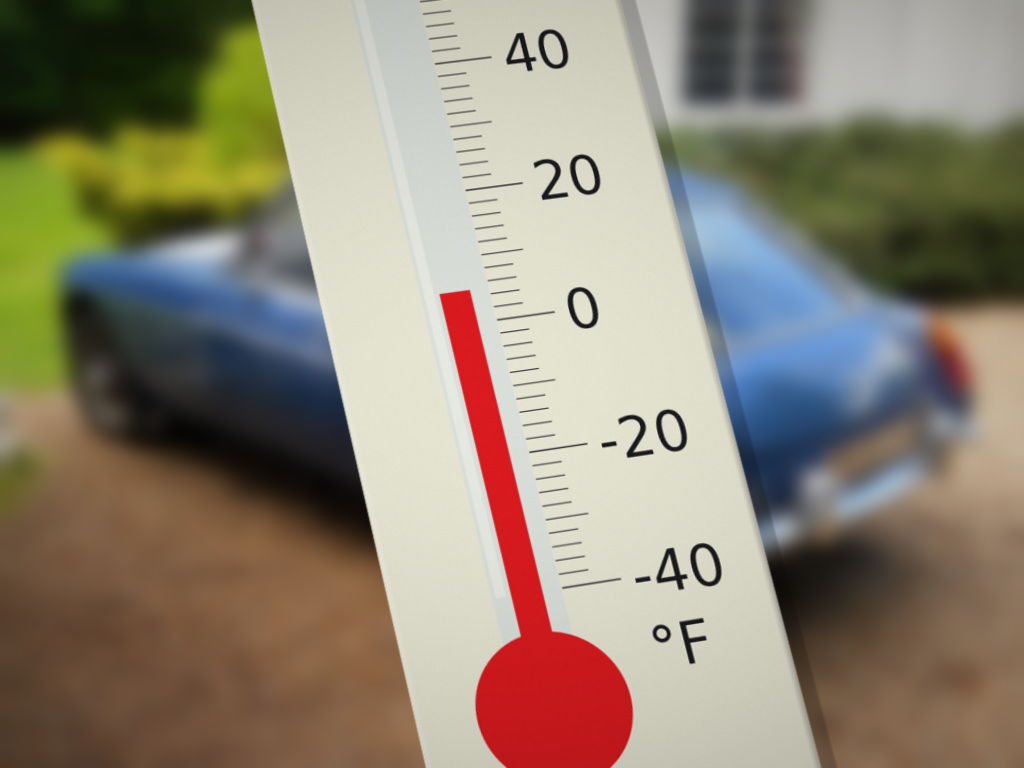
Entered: value=5 unit=°F
